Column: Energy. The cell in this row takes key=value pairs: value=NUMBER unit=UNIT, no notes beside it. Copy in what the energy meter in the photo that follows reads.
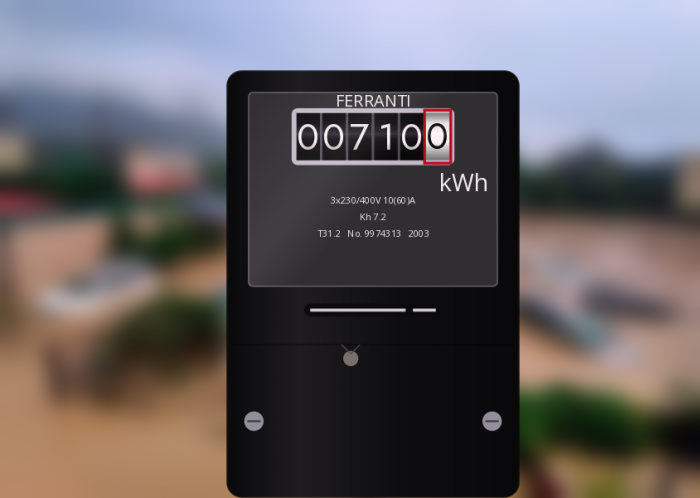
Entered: value=710.0 unit=kWh
